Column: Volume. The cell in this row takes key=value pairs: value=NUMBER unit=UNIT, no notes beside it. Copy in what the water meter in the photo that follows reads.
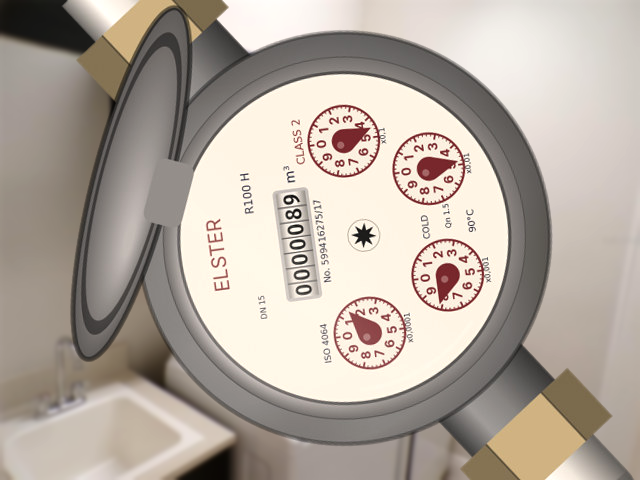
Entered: value=89.4481 unit=m³
